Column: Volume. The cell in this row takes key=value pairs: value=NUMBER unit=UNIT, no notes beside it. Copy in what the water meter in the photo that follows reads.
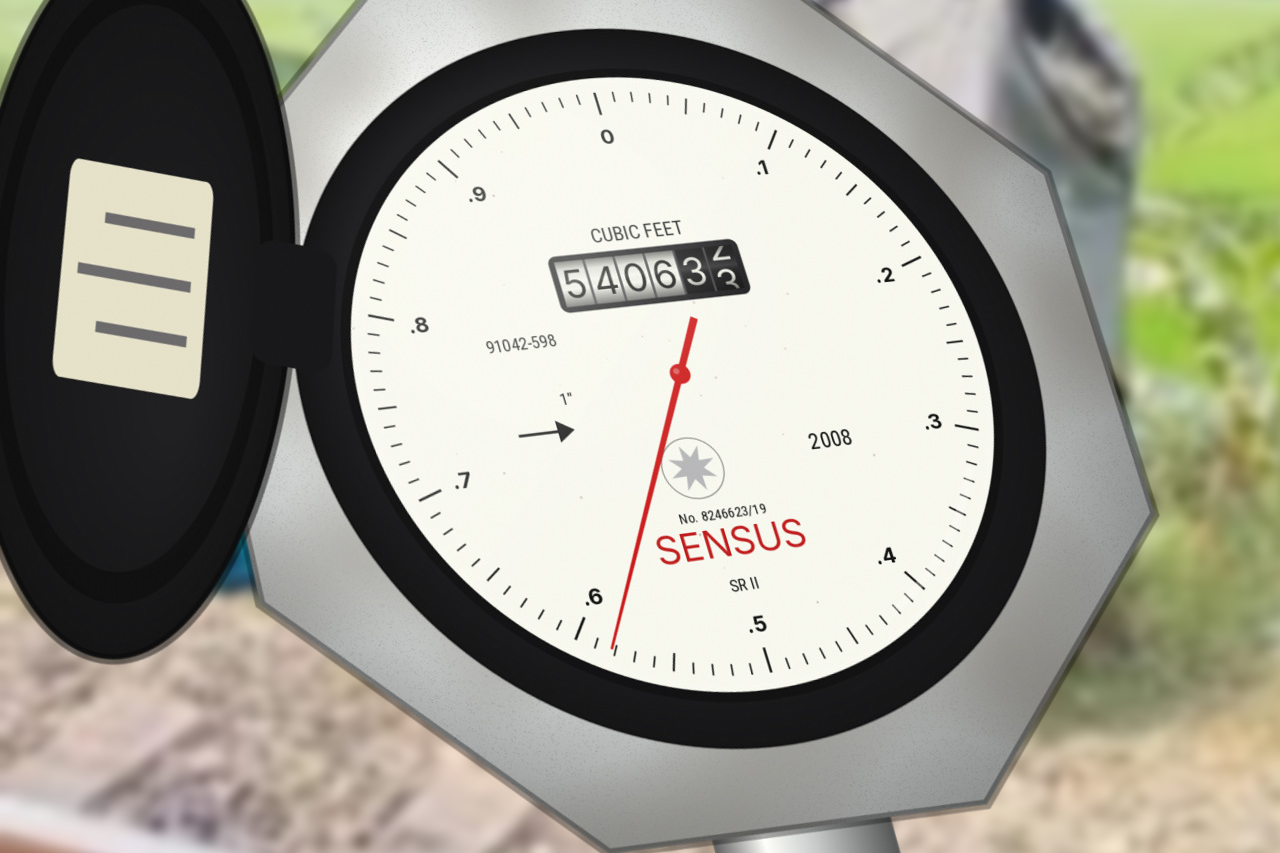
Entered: value=540632.58 unit=ft³
